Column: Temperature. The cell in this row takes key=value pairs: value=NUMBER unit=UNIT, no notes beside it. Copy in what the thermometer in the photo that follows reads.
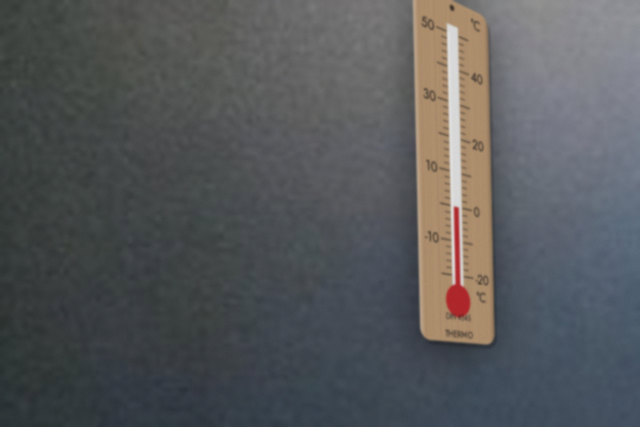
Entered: value=0 unit=°C
